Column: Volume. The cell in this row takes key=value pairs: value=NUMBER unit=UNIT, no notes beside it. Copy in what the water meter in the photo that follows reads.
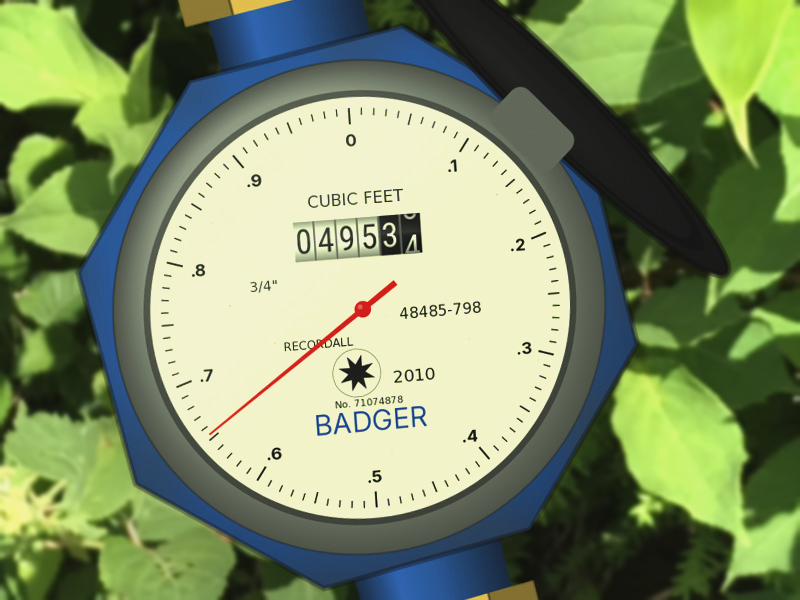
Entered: value=49533.65 unit=ft³
